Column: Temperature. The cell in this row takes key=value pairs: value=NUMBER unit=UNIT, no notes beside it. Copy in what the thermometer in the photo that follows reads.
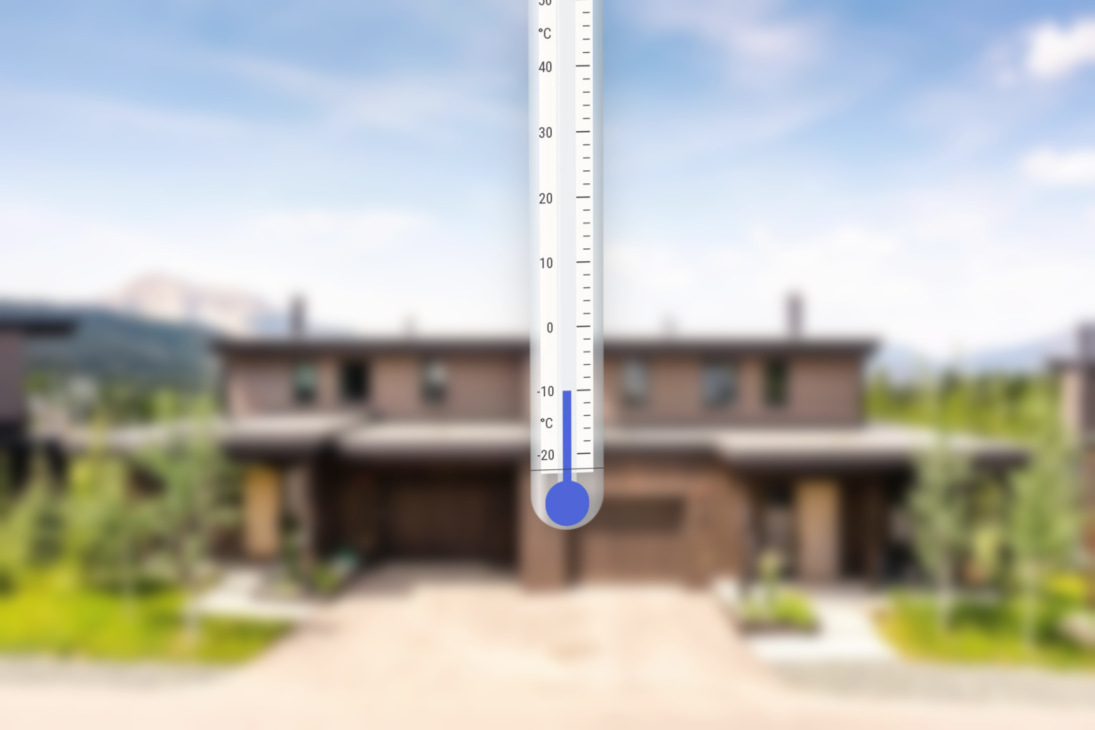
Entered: value=-10 unit=°C
